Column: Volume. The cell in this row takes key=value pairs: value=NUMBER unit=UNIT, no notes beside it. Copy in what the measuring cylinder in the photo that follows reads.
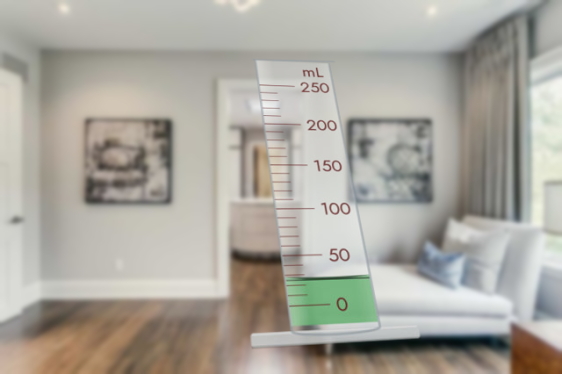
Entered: value=25 unit=mL
